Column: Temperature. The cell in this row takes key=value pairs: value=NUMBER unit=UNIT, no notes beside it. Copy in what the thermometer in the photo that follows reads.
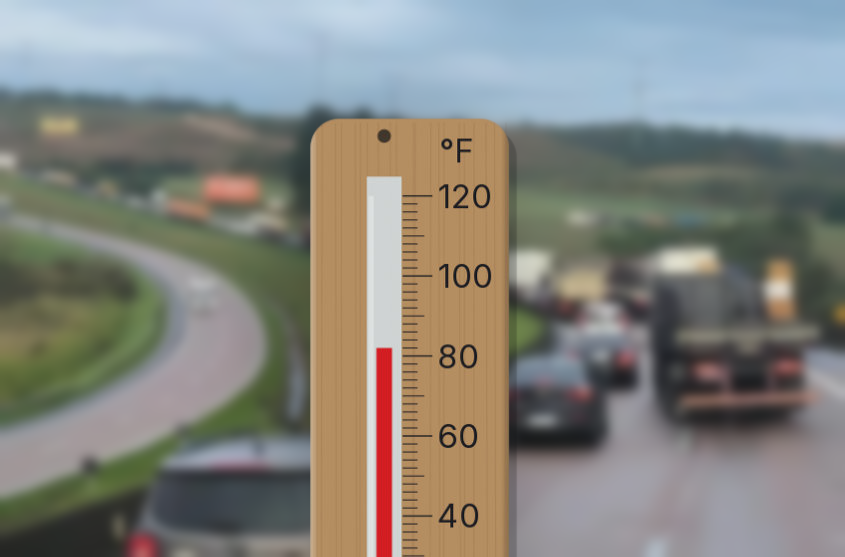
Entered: value=82 unit=°F
